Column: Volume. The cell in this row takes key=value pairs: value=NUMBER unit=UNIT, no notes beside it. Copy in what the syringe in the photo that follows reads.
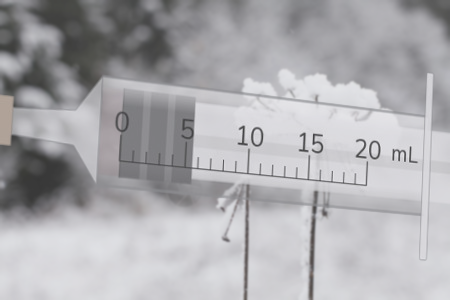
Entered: value=0 unit=mL
